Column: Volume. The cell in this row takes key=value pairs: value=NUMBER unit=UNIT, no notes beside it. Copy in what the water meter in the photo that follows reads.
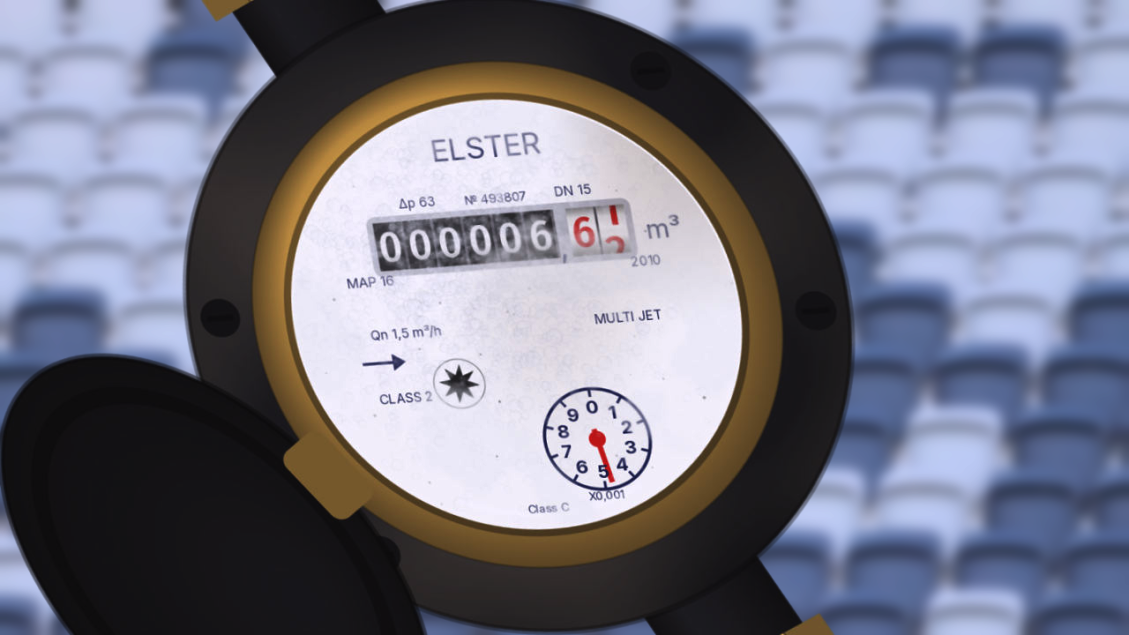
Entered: value=6.614 unit=m³
